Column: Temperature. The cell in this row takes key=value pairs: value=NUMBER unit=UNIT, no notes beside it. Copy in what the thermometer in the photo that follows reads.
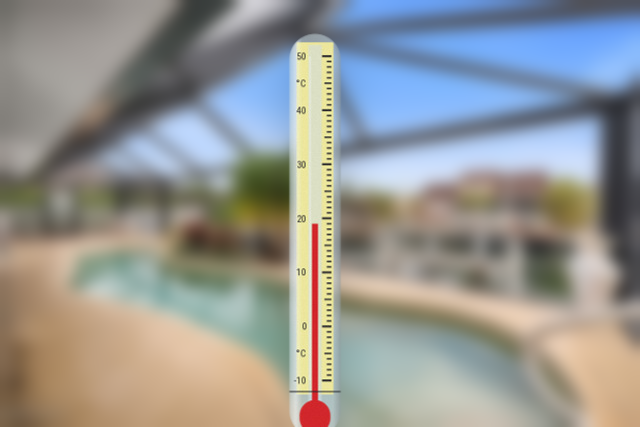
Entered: value=19 unit=°C
